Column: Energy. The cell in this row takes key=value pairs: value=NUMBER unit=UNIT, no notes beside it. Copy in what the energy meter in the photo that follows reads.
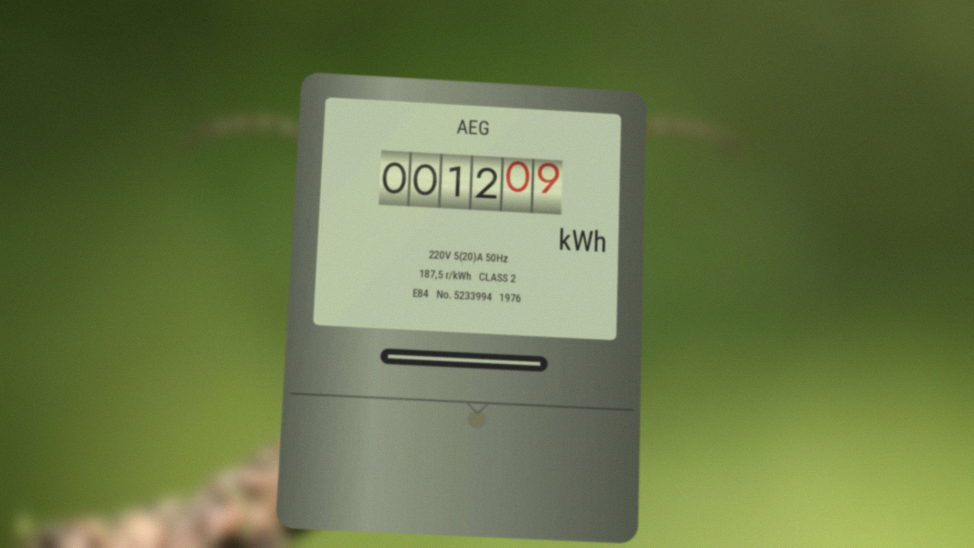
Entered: value=12.09 unit=kWh
